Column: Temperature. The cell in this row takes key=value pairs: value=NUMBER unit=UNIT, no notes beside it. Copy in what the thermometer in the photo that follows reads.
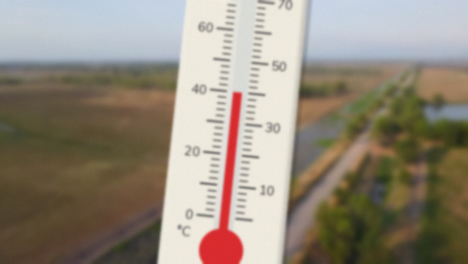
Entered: value=40 unit=°C
